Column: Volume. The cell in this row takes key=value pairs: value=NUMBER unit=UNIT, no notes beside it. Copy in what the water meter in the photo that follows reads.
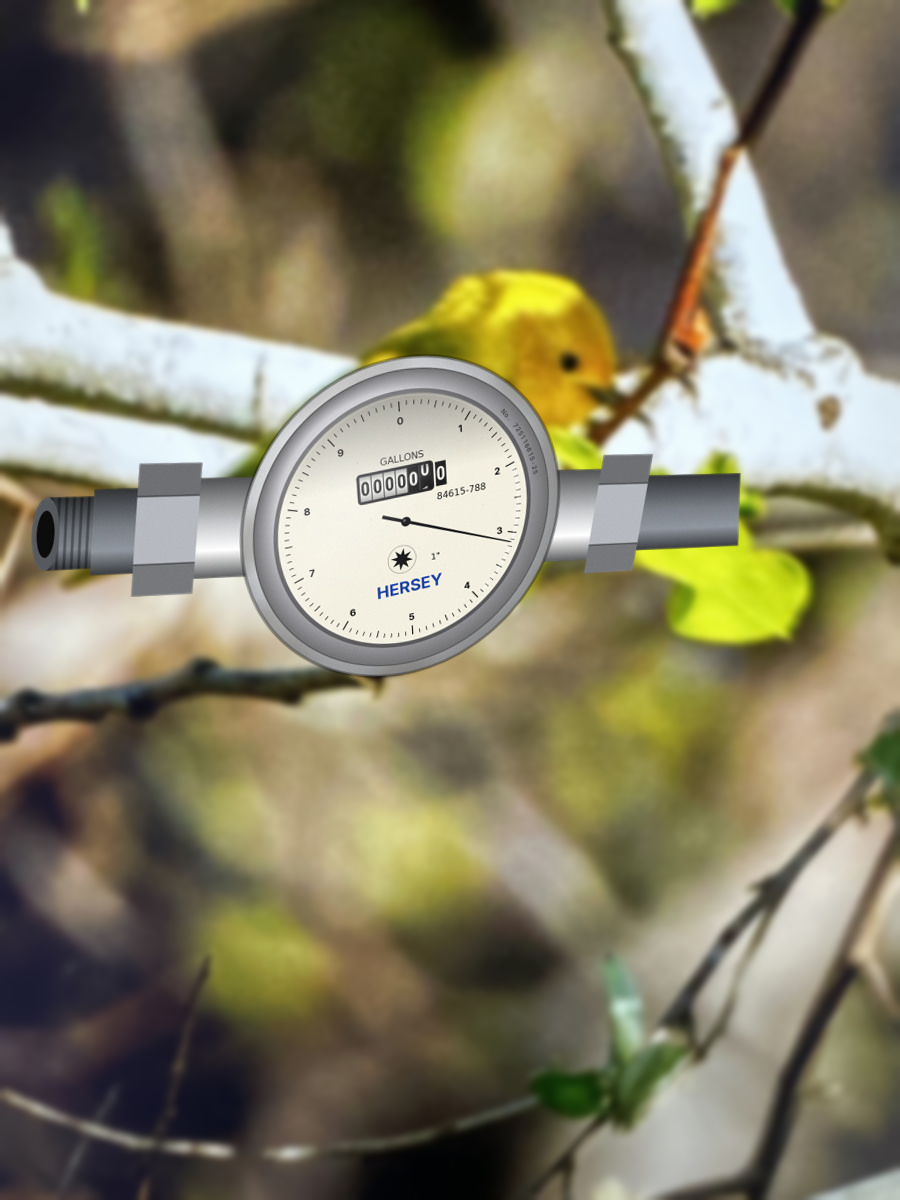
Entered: value=3.1 unit=gal
